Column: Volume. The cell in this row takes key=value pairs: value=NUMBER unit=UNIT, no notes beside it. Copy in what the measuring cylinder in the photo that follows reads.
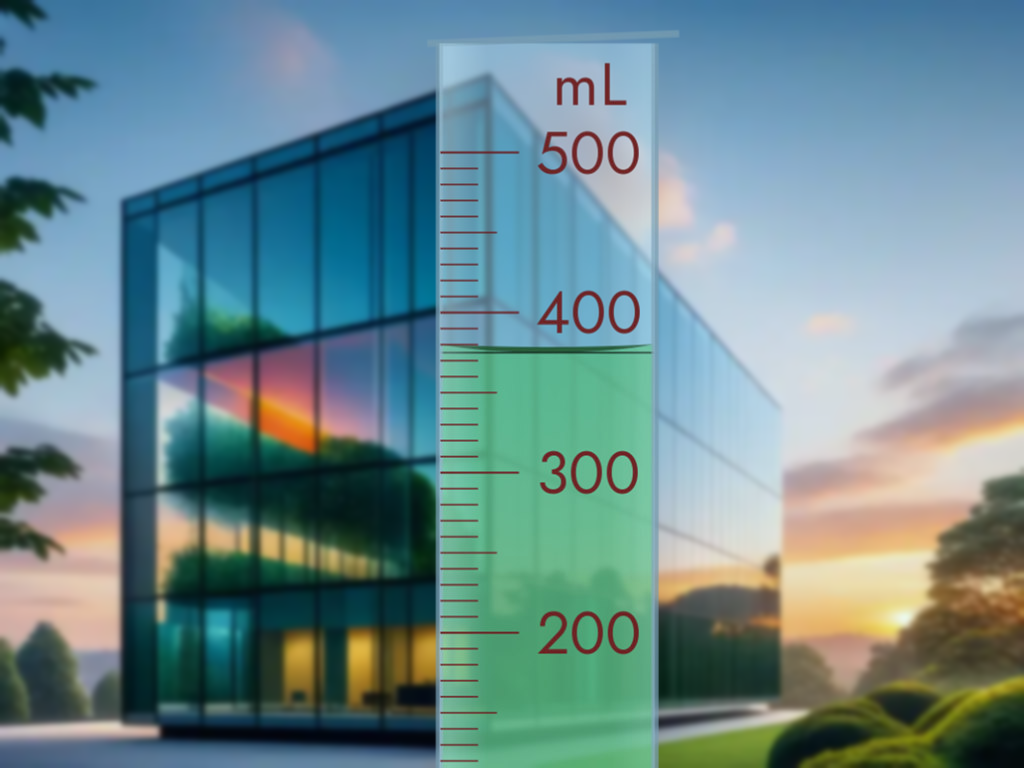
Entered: value=375 unit=mL
